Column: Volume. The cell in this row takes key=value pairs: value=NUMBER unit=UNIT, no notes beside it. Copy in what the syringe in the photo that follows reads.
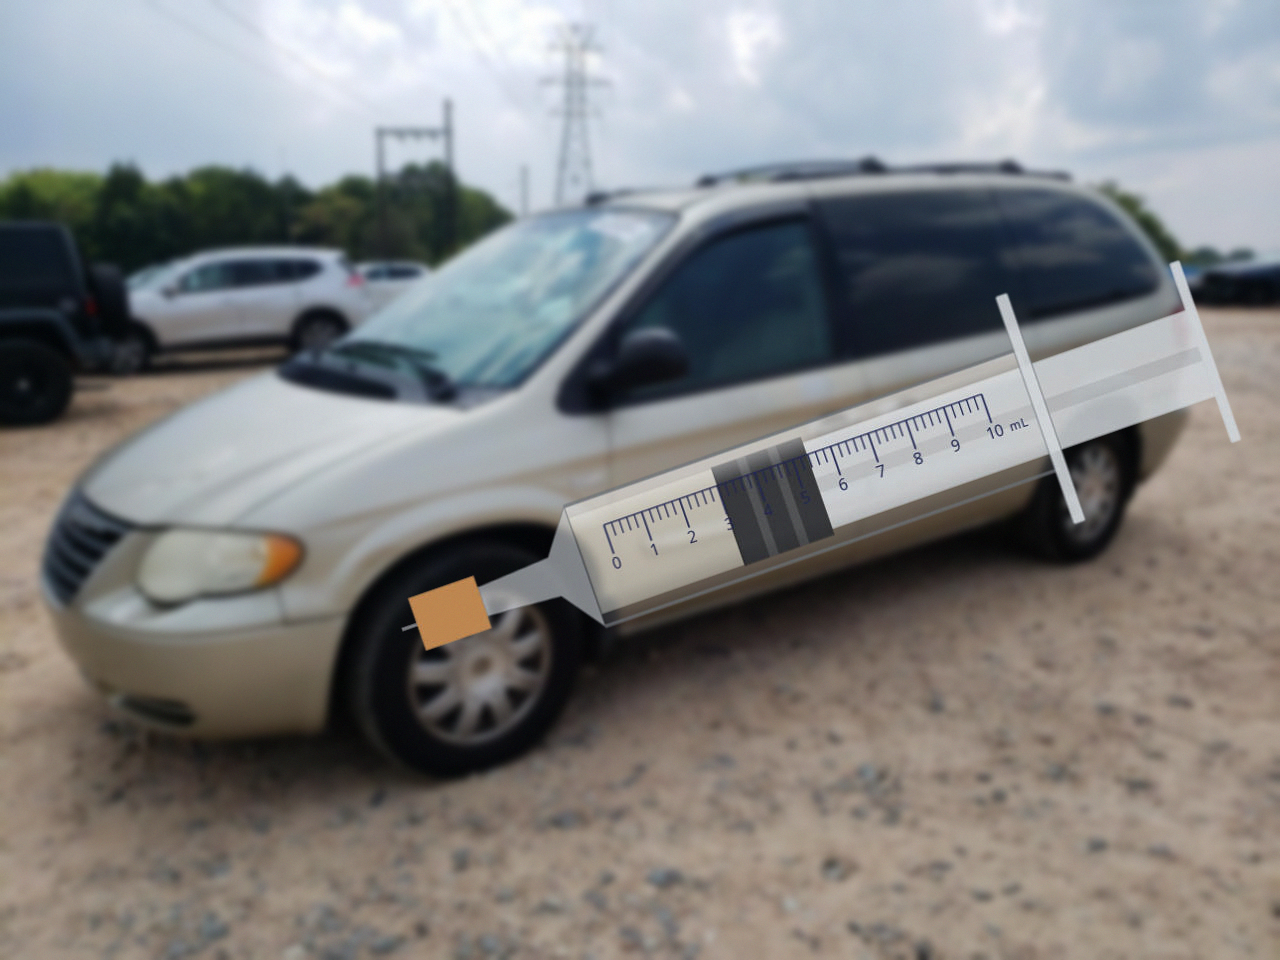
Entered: value=3 unit=mL
